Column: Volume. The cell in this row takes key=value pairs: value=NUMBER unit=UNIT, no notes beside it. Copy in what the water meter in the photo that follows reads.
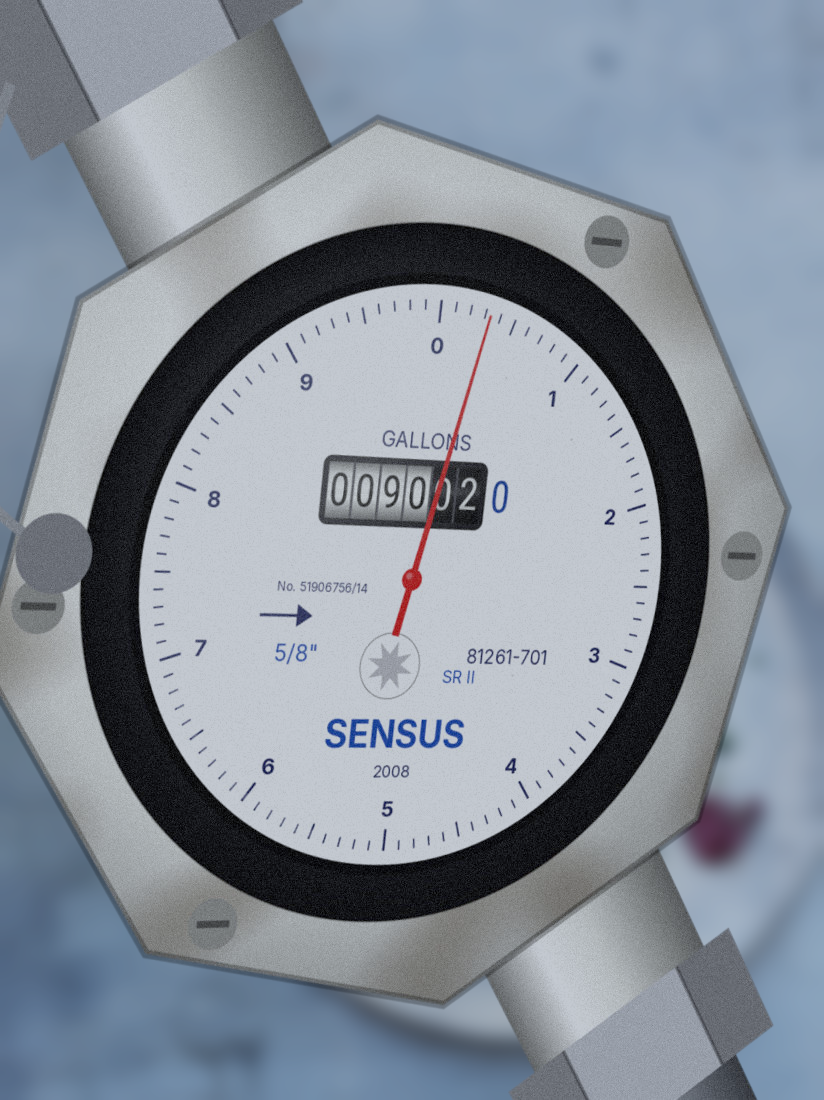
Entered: value=90020.3 unit=gal
